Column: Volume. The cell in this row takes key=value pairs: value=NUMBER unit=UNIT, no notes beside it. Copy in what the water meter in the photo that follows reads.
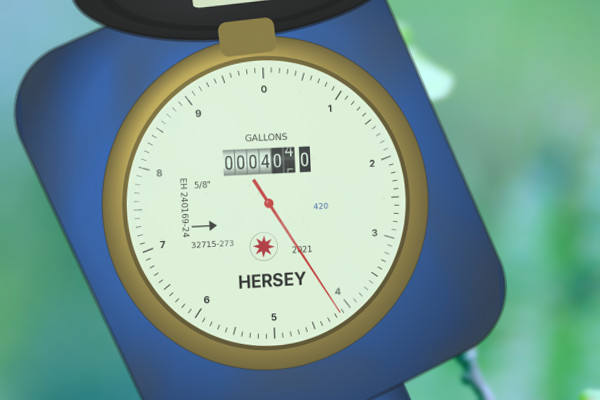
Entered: value=4044.1 unit=gal
